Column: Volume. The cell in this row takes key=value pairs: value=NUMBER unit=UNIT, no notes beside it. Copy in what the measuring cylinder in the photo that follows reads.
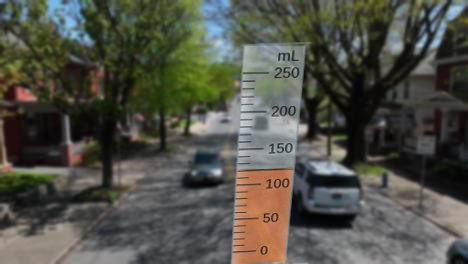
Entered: value=120 unit=mL
